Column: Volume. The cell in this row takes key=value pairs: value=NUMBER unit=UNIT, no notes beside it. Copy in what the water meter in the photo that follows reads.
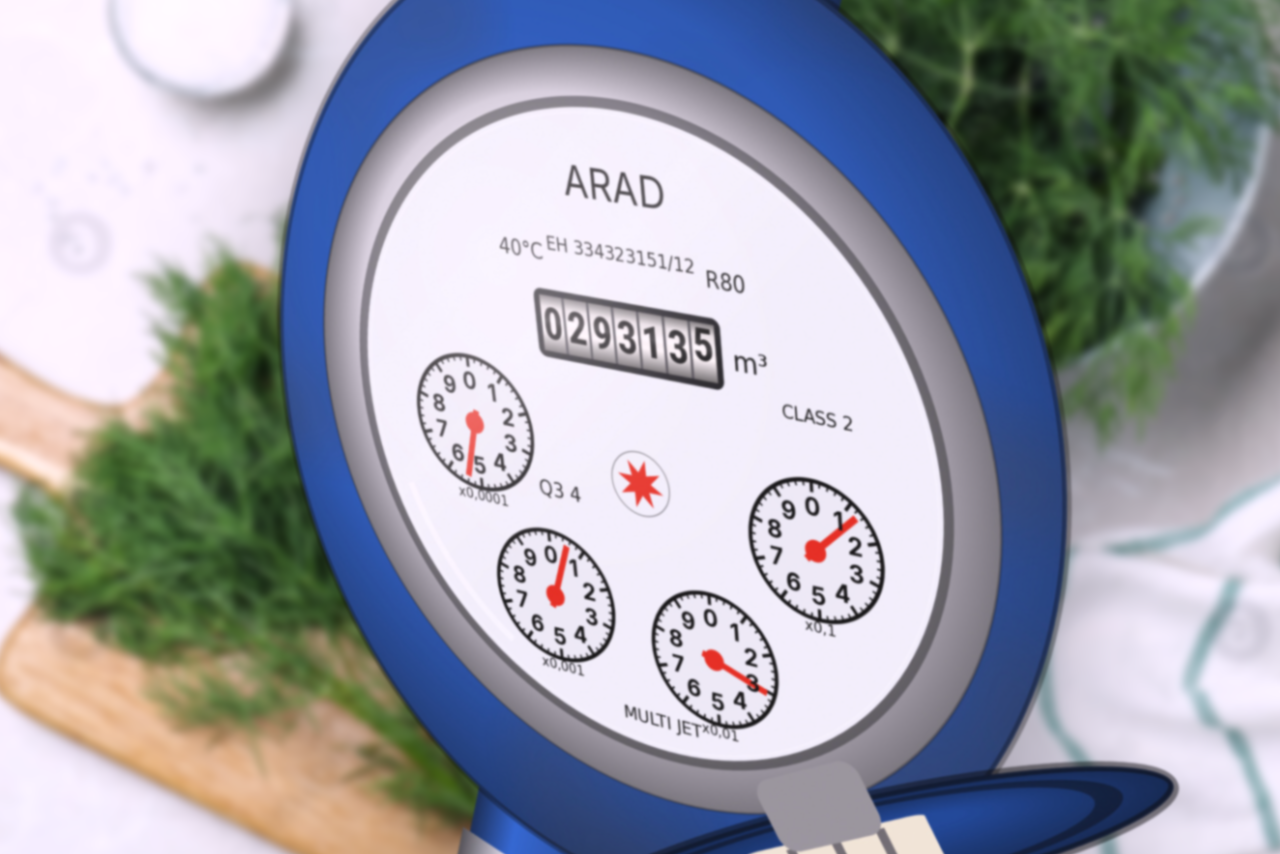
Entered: value=293135.1305 unit=m³
